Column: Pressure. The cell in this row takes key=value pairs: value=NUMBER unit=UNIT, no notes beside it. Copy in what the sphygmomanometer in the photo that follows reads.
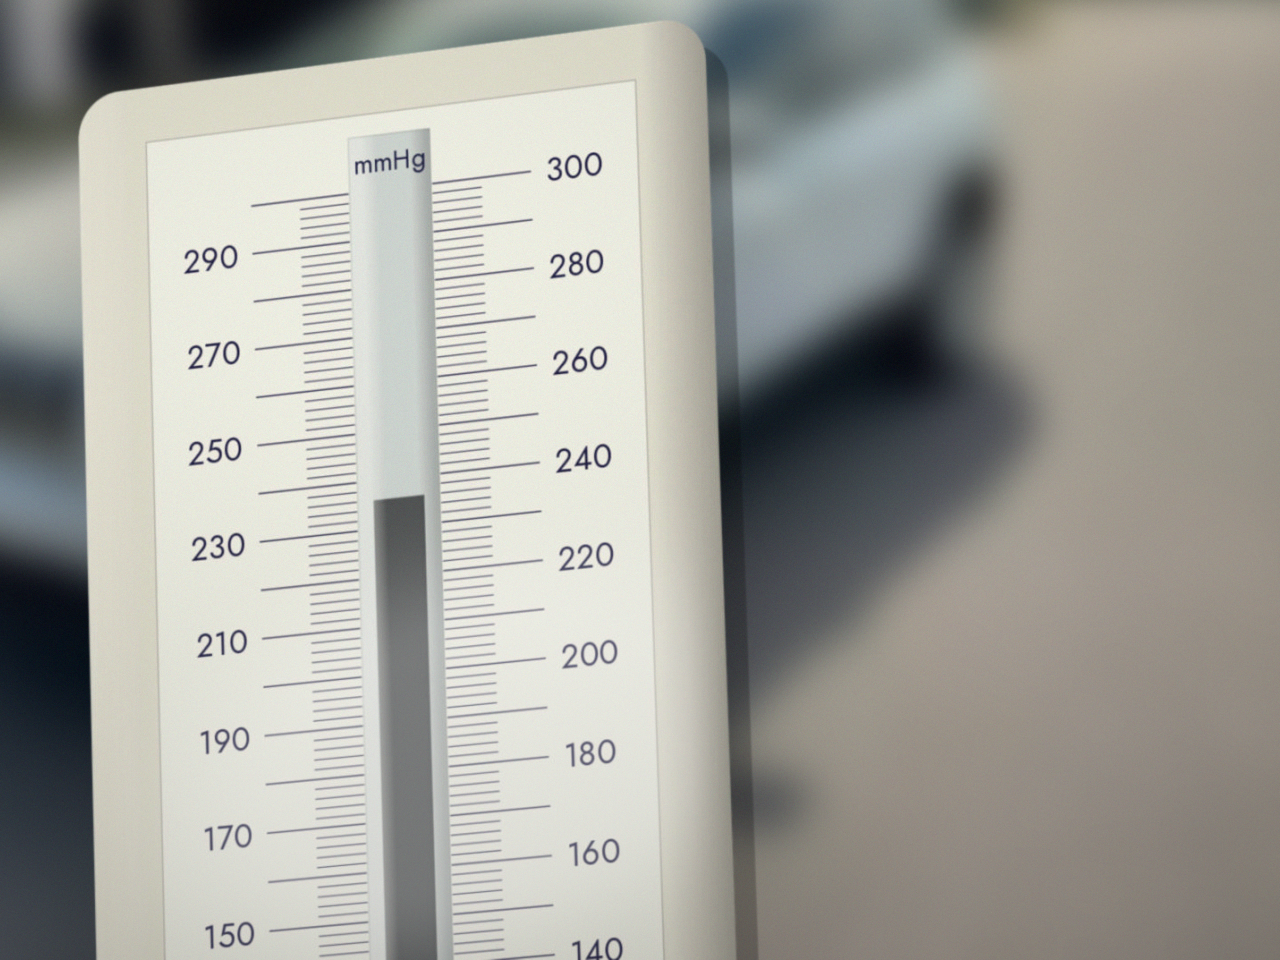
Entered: value=236 unit=mmHg
